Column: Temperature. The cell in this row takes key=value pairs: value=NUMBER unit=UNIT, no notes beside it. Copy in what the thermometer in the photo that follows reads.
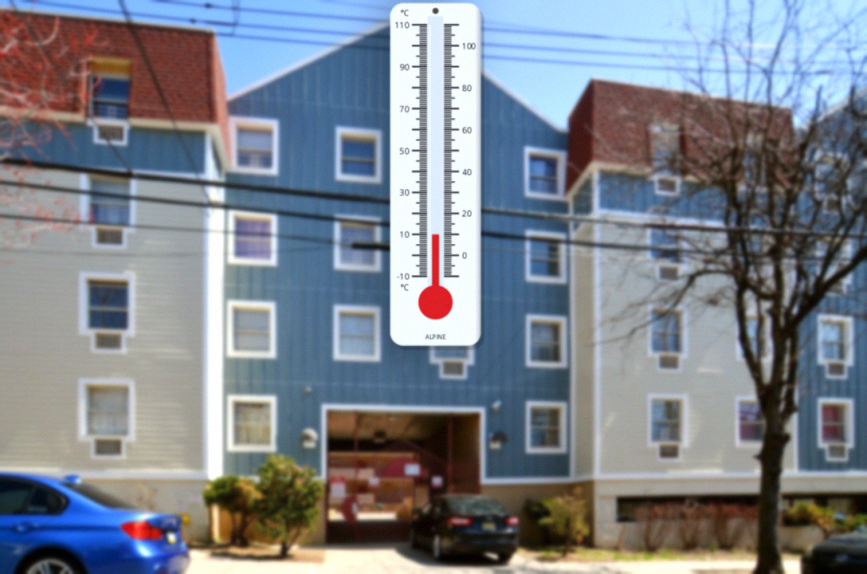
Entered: value=10 unit=°C
